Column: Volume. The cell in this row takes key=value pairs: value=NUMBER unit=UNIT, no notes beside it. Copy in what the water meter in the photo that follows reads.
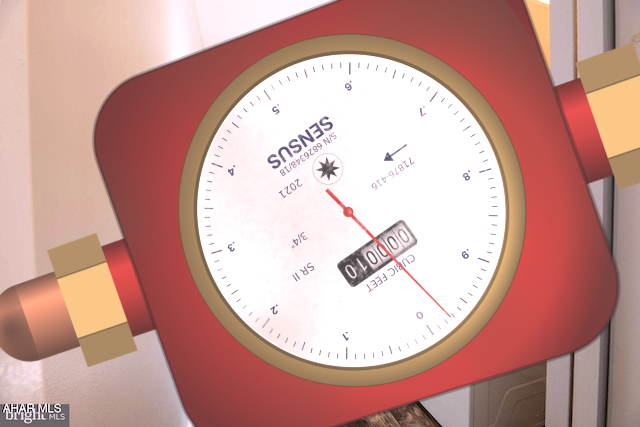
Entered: value=9.97 unit=ft³
